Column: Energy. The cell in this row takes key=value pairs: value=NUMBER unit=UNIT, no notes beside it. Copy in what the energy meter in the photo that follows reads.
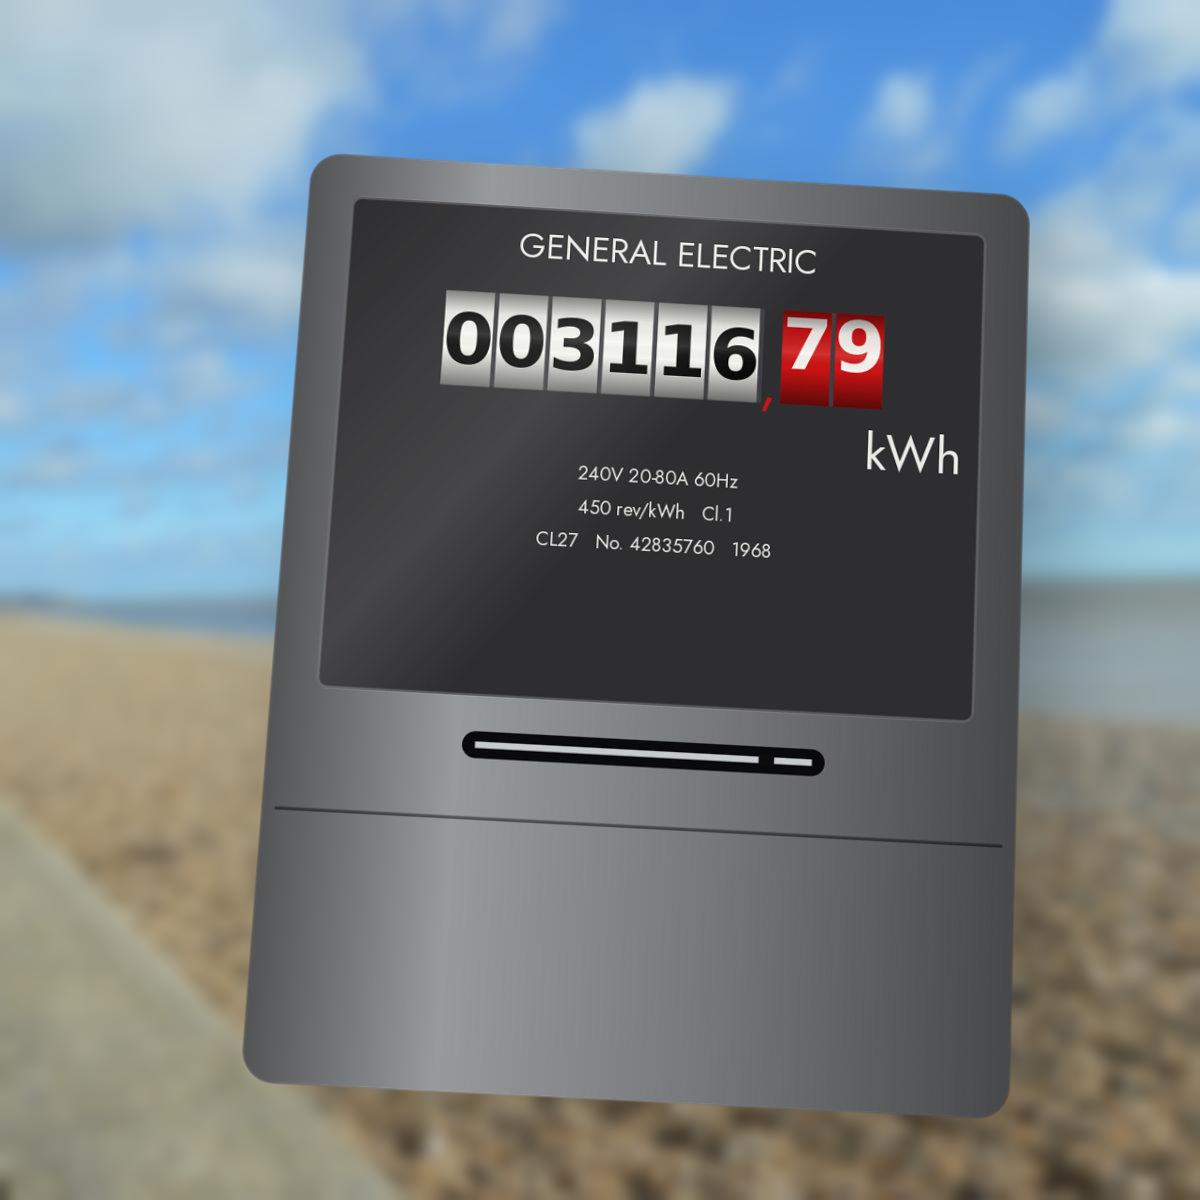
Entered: value=3116.79 unit=kWh
